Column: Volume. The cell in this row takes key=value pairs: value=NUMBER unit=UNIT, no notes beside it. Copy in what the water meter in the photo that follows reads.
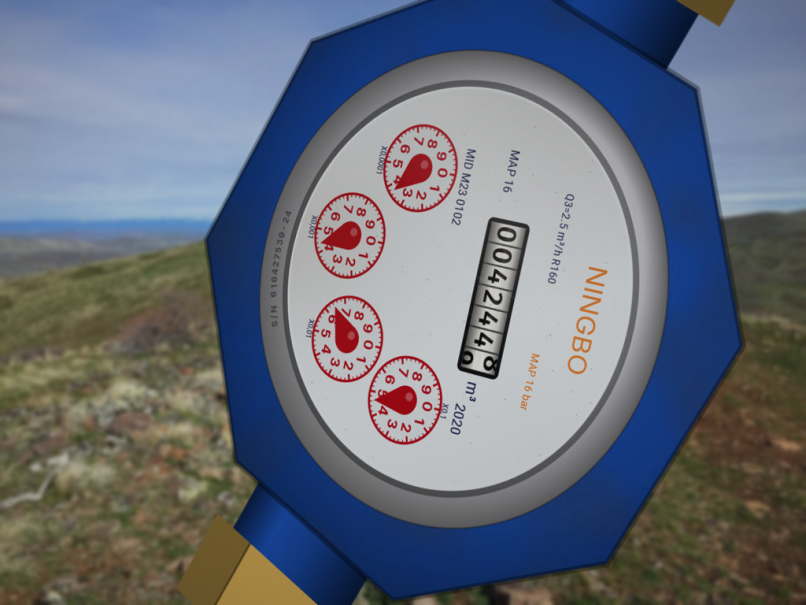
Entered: value=42448.4643 unit=m³
